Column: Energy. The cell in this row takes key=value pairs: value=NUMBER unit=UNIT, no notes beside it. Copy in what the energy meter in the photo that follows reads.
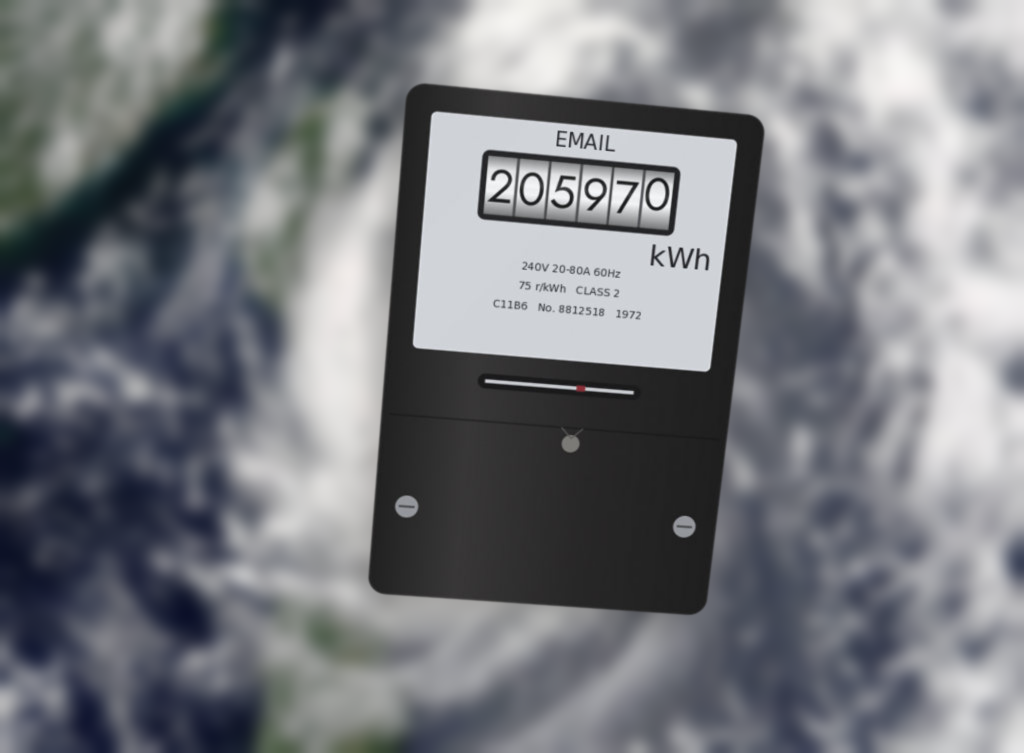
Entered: value=205970 unit=kWh
